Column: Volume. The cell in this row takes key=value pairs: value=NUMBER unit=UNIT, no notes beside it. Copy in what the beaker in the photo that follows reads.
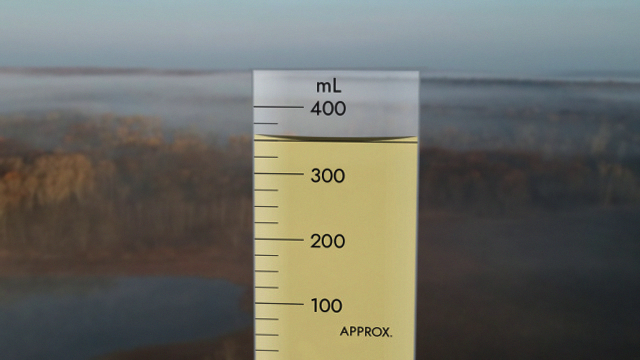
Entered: value=350 unit=mL
